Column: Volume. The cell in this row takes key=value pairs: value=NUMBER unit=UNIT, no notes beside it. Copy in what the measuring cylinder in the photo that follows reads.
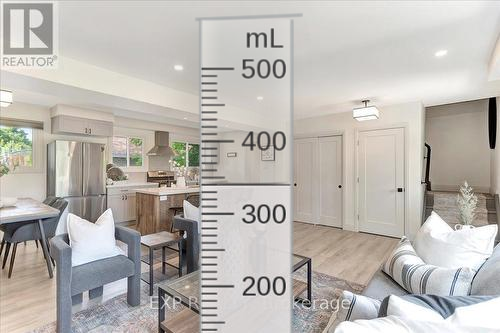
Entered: value=340 unit=mL
